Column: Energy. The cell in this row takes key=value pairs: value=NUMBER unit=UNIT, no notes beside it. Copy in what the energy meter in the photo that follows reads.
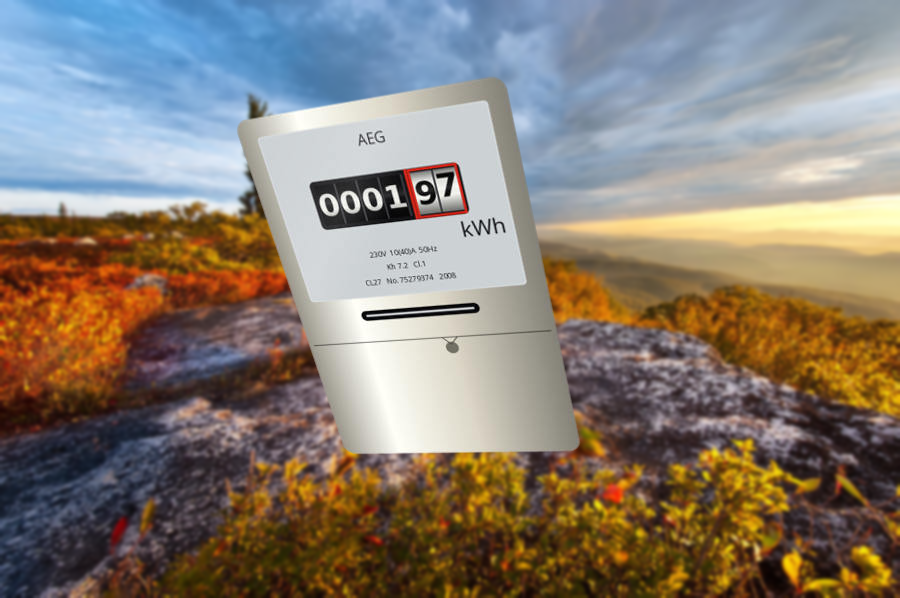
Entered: value=1.97 unit=kWh
